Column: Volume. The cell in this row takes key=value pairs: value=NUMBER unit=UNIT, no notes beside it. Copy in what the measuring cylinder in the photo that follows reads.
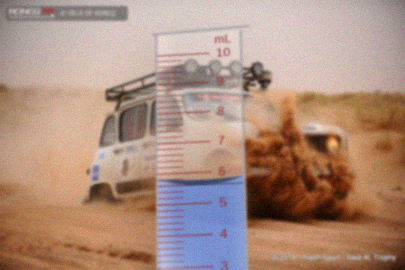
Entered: value=5.6 unit=mL
